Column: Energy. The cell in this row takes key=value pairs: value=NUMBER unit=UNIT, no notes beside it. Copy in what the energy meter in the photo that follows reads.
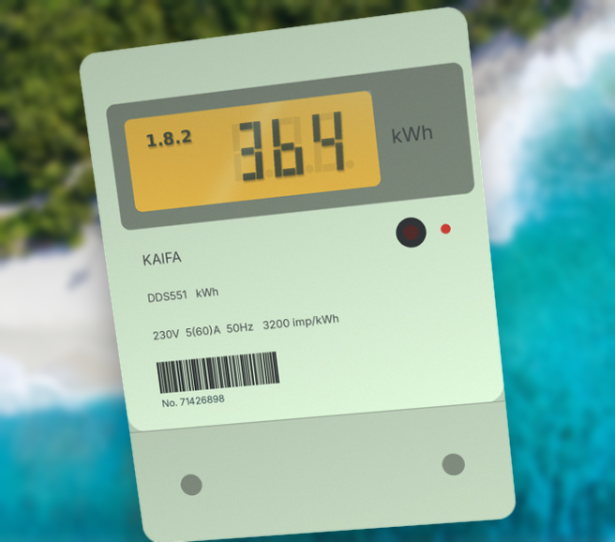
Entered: value=364 unit=kWh
